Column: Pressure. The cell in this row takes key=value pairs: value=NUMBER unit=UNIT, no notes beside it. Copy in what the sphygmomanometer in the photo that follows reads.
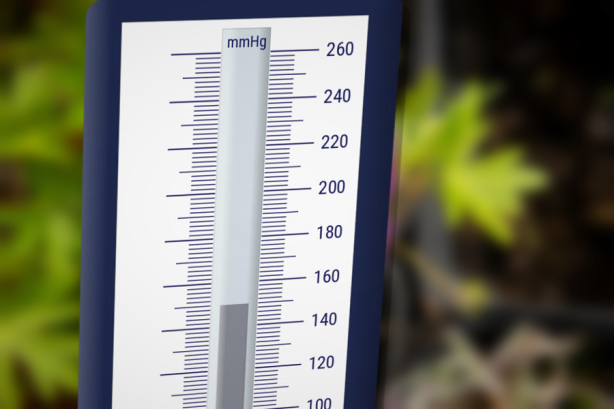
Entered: value=150 unit=mmHg
